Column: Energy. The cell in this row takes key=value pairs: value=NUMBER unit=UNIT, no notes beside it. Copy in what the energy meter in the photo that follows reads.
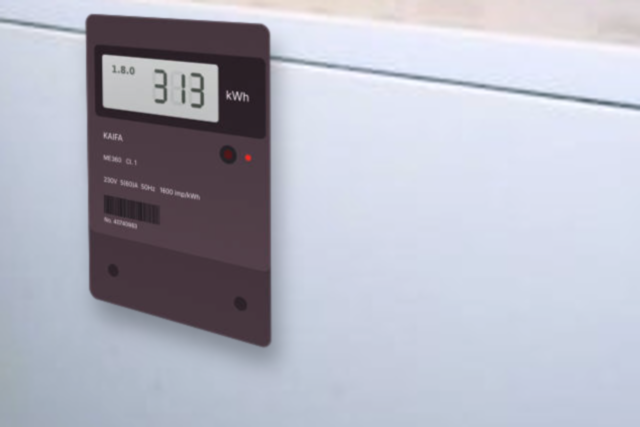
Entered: value=313 unit=kWh
